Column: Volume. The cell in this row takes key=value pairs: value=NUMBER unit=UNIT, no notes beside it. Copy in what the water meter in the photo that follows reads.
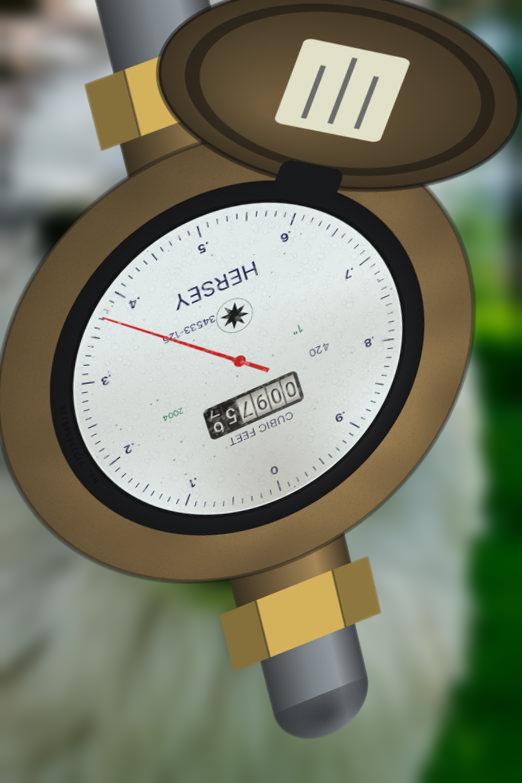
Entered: value=9756.37 unit=ft³
